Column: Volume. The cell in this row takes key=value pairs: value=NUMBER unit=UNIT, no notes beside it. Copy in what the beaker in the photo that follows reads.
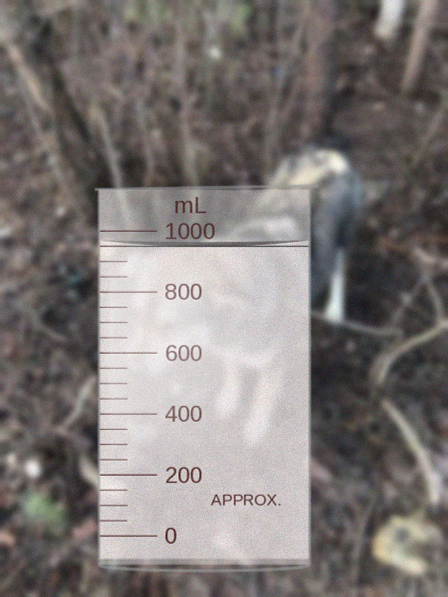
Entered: value=950 unit=mL
